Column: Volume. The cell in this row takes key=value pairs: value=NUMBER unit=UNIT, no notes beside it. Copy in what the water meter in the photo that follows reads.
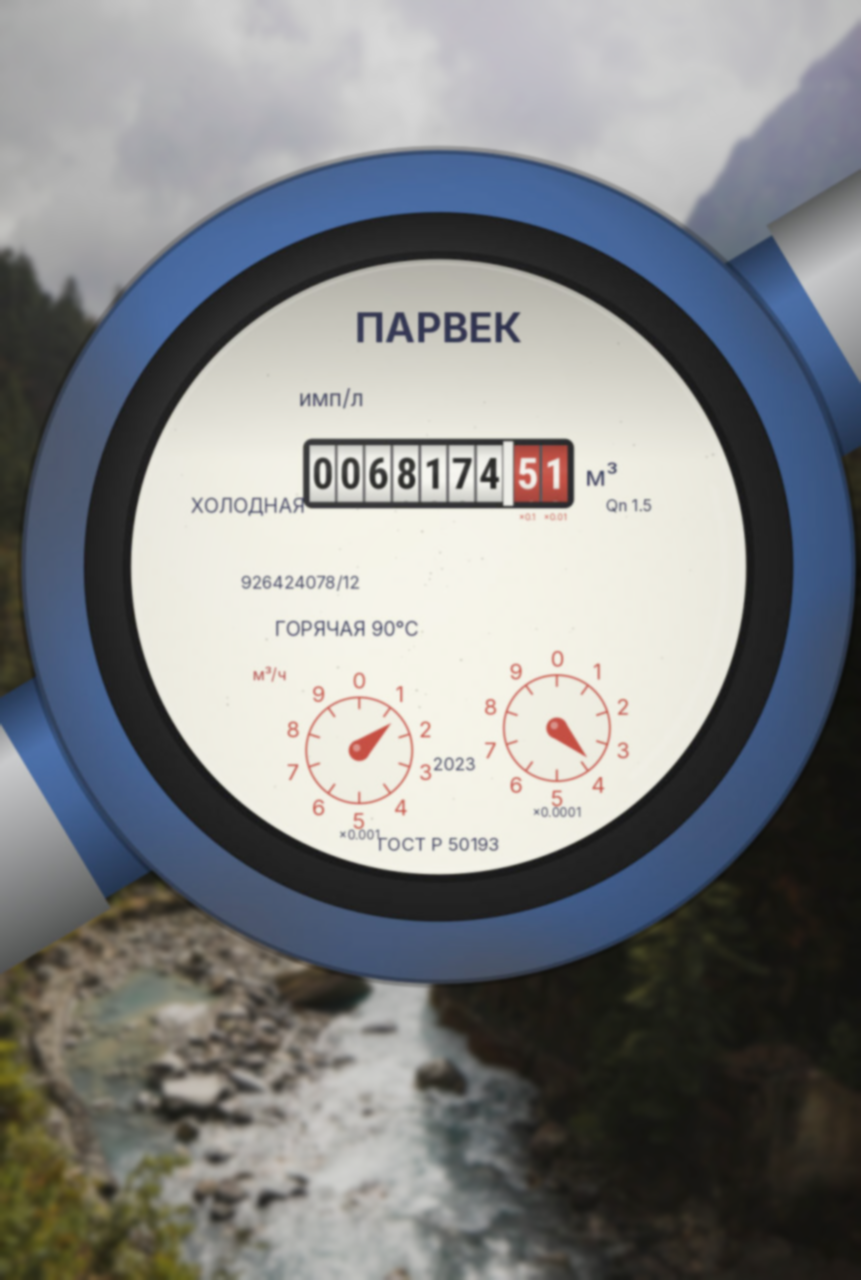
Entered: value=68174.5113 unit=m³
